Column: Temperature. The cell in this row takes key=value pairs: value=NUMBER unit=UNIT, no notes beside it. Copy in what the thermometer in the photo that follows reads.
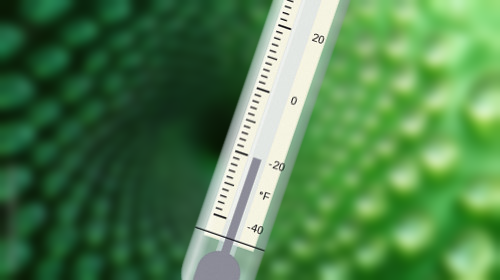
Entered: value=-20 unit=°F
